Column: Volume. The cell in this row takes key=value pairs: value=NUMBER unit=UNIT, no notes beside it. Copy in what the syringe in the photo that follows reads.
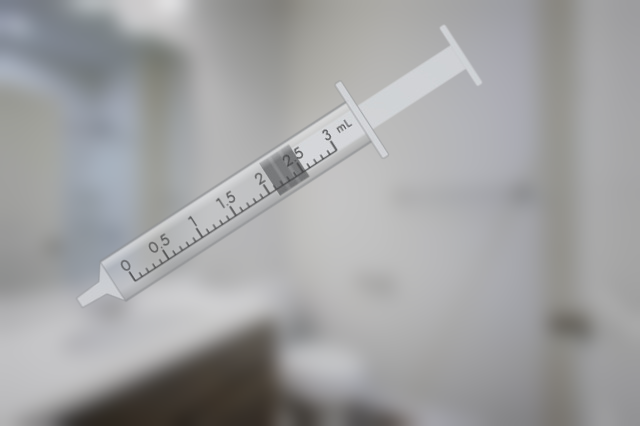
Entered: value=2.1 unit=mL
